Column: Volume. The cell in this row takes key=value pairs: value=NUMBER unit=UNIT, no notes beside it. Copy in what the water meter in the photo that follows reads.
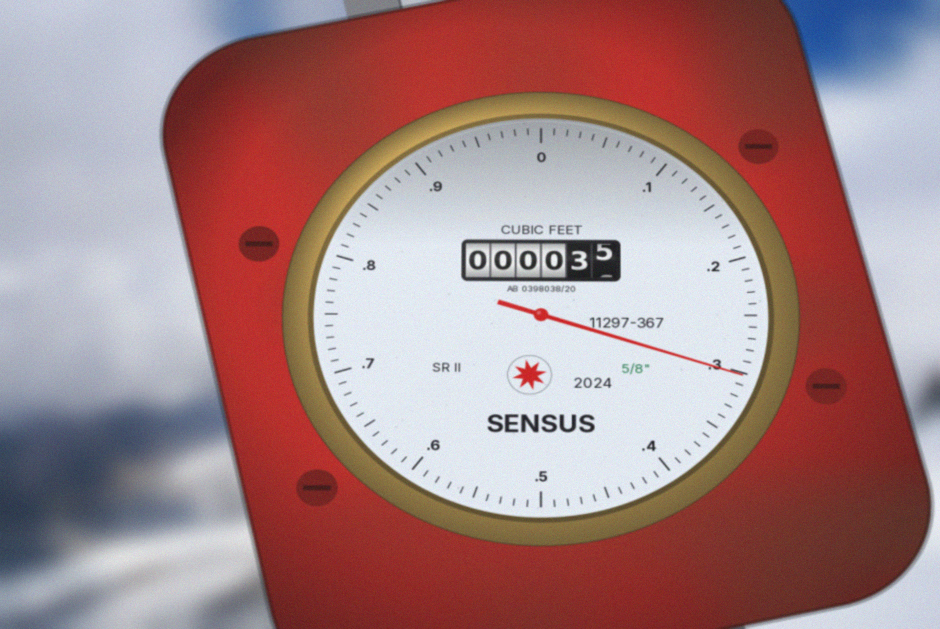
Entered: value=35.30 unit=ft³
